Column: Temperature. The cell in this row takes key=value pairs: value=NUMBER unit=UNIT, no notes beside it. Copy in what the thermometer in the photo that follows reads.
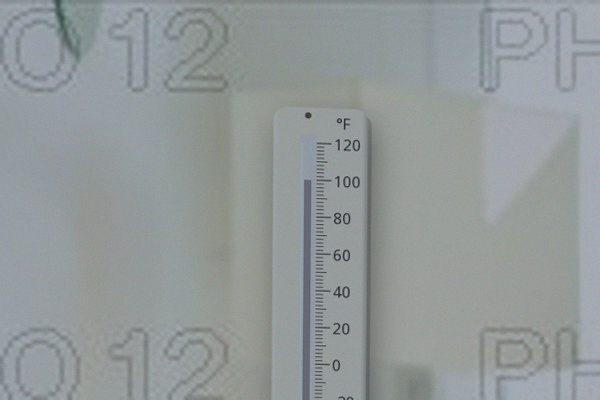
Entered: value=100 unit=°F
